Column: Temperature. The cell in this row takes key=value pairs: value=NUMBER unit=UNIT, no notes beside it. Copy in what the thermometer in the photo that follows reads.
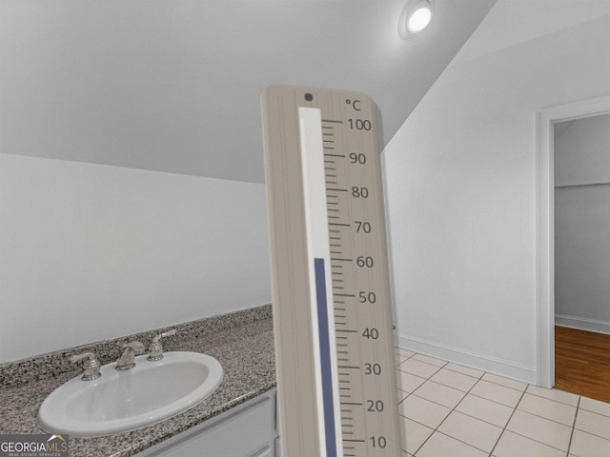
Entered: value=60 unit=°C
